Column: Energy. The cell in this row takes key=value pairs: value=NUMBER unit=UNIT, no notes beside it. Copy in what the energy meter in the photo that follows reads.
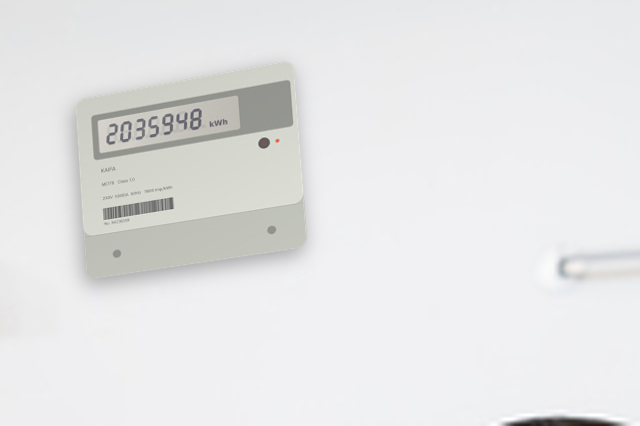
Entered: value=2035948 unit=kWh
